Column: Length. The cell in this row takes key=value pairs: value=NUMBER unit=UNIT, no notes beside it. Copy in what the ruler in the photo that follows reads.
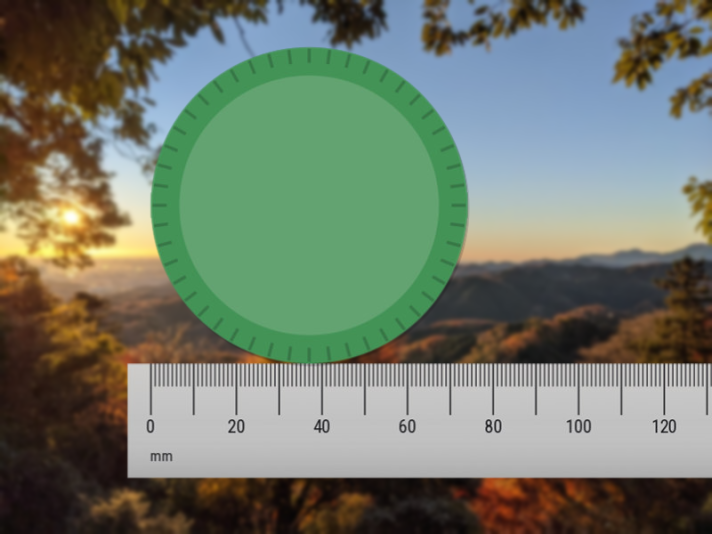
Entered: value=74 unit=mm
